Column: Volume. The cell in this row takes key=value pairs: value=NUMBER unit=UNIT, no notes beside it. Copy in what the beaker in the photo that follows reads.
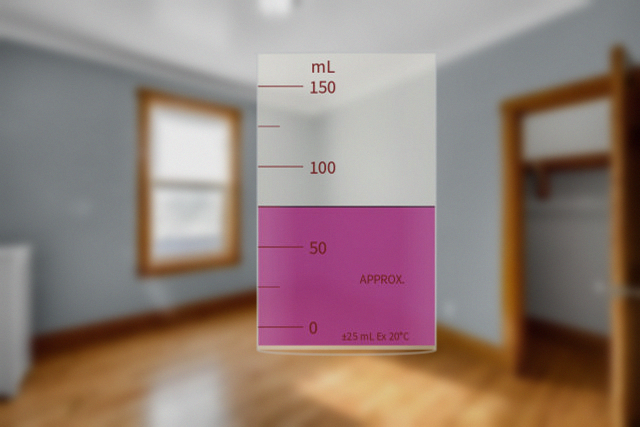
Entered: value=75 unit=mL
